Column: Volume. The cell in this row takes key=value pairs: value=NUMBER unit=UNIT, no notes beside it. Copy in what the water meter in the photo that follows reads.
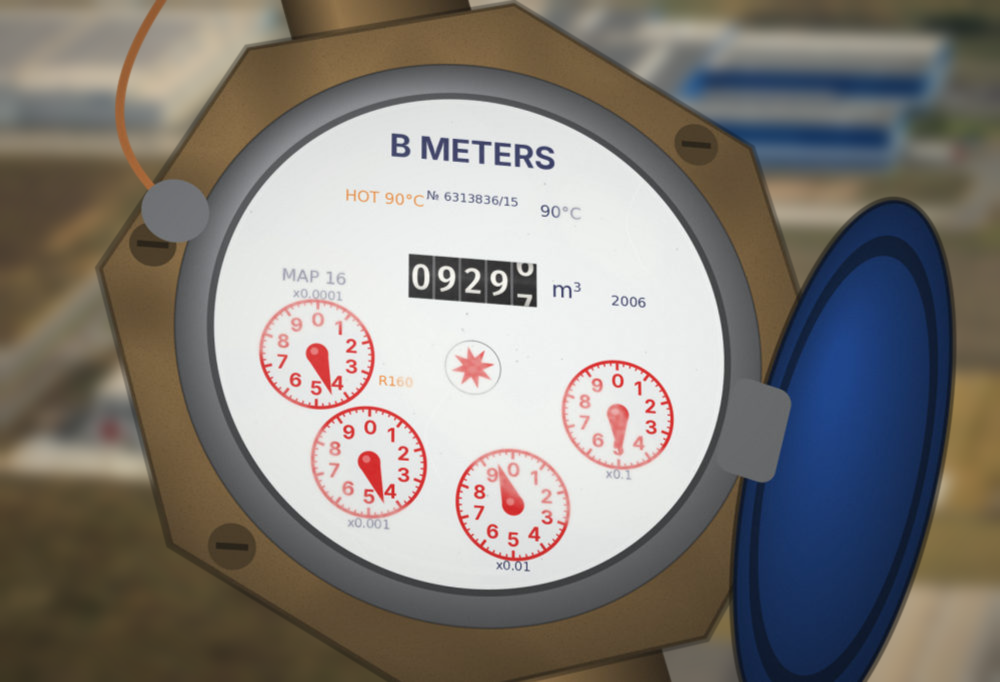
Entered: value=9296.4944 unit=m³
